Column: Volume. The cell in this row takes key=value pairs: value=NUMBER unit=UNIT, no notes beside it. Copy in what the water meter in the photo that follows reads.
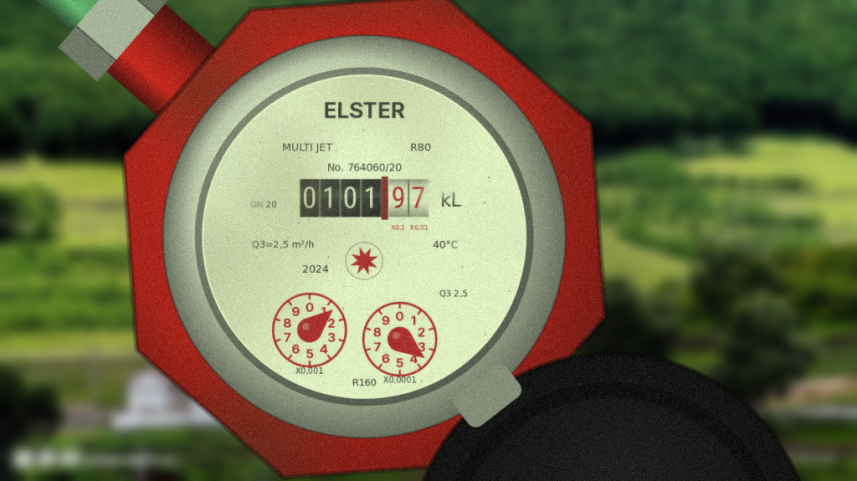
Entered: value=101.9713 unit=kL
